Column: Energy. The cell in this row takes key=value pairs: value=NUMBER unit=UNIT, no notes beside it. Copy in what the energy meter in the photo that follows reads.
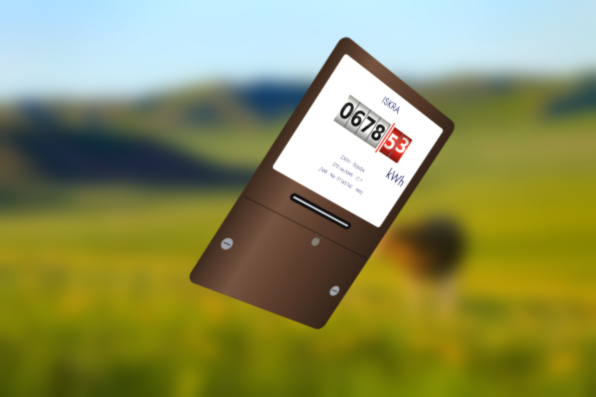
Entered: value=678.53 unit=kWh
